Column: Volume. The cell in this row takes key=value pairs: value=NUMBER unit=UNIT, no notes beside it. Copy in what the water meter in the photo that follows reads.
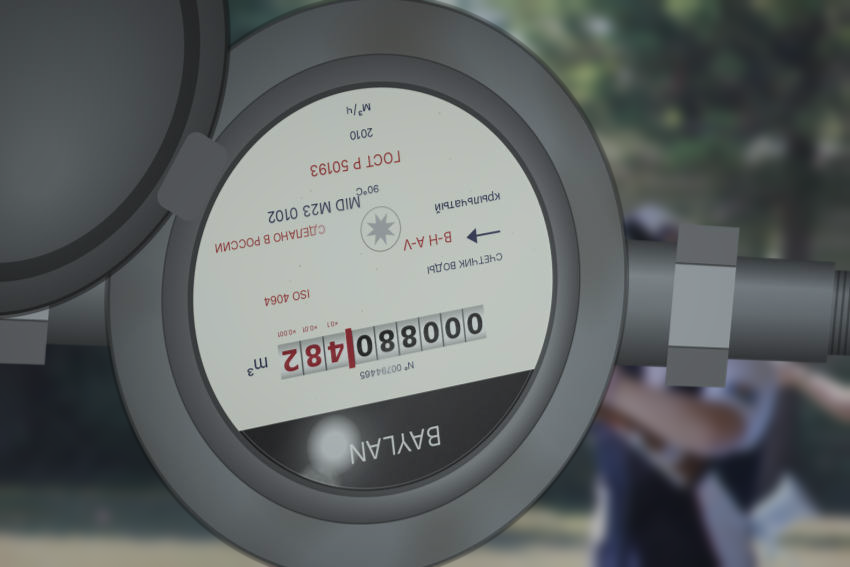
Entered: value=880.482 unit=m³
